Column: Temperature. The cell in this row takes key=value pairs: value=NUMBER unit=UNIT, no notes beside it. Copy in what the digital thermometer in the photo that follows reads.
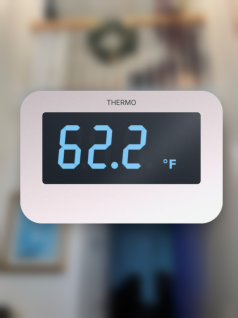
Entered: value=62.2 unit=°F
